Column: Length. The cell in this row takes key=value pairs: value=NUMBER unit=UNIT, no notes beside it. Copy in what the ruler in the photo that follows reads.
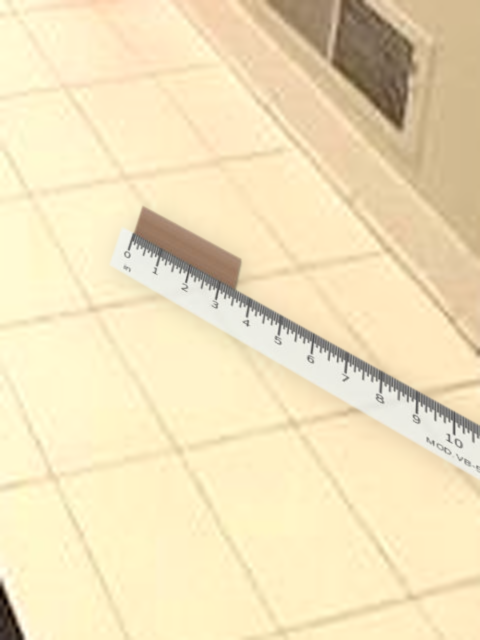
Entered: value=3.5 unit=in
